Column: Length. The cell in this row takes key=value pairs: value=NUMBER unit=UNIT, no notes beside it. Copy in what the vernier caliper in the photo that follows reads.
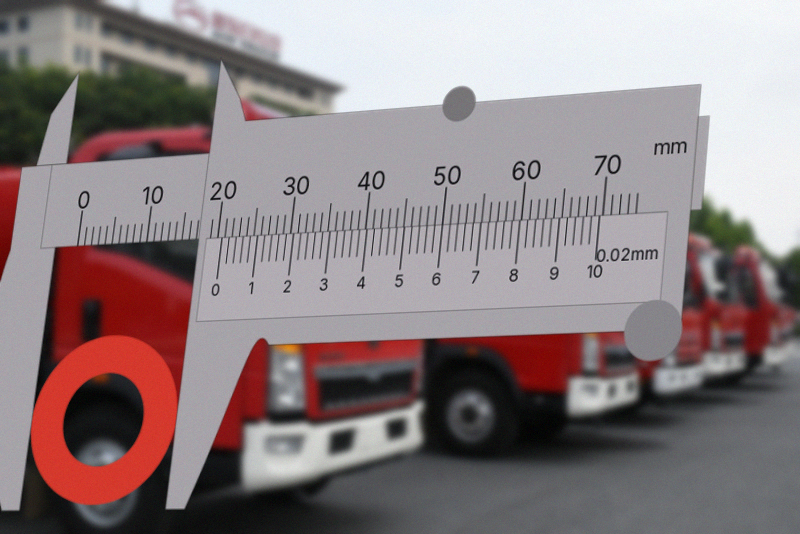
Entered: value=20.6 unit=mm
